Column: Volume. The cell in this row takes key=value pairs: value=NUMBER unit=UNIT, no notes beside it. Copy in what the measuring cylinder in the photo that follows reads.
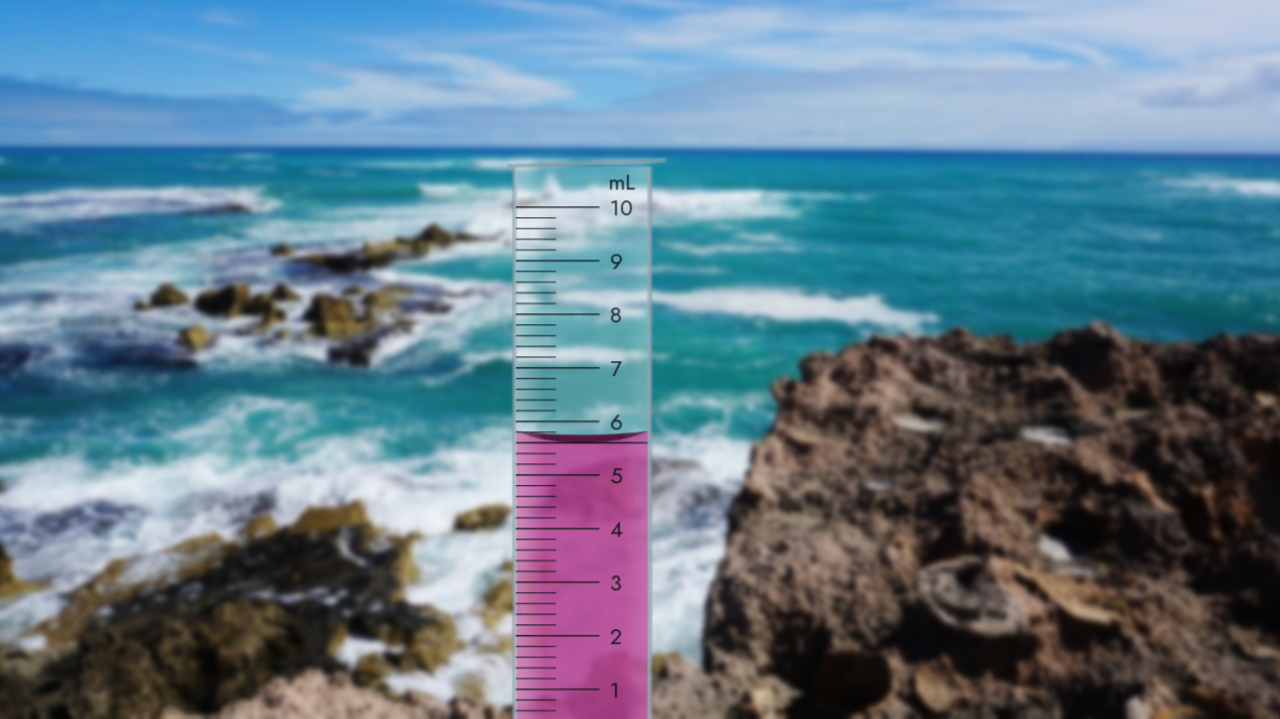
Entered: value=5.6 unit=mL
